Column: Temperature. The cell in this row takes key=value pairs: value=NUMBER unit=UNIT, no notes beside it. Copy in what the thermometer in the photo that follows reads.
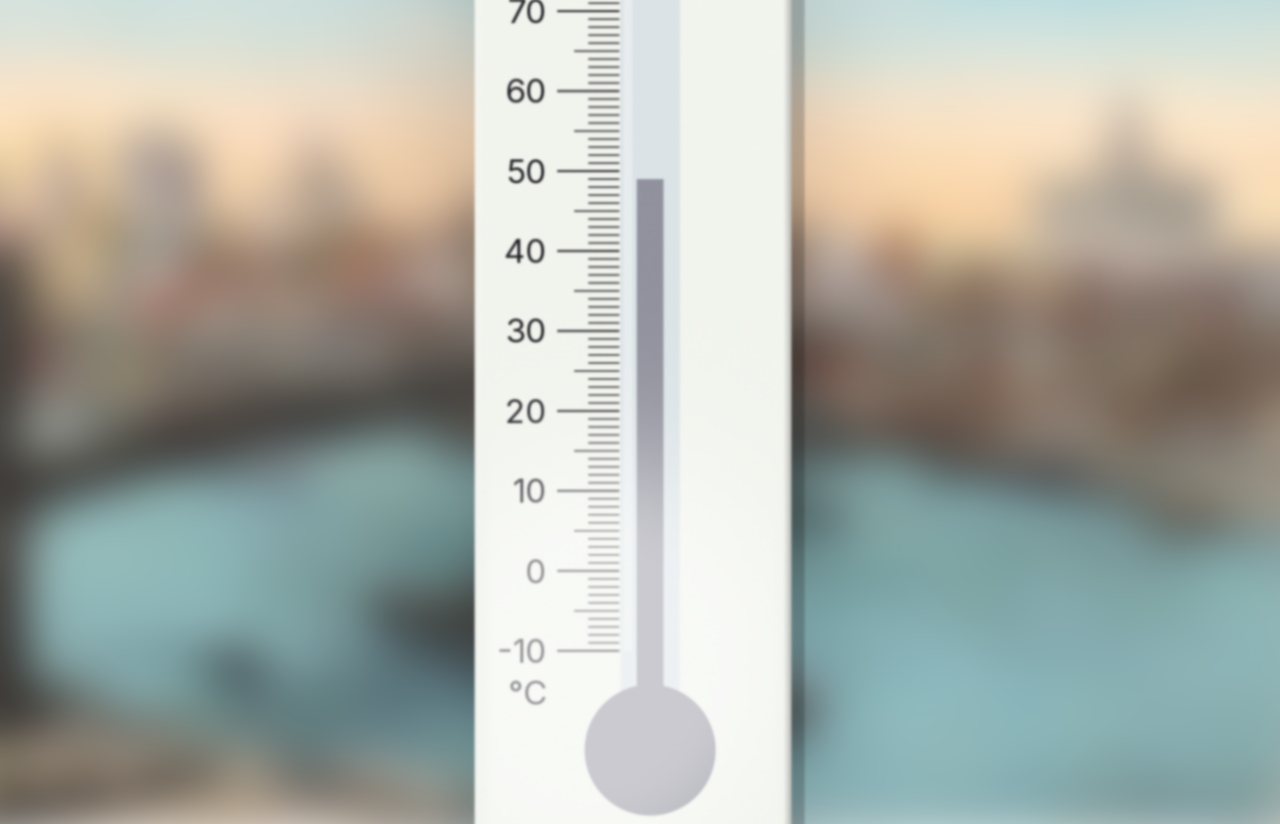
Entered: value=49 unit=°C
